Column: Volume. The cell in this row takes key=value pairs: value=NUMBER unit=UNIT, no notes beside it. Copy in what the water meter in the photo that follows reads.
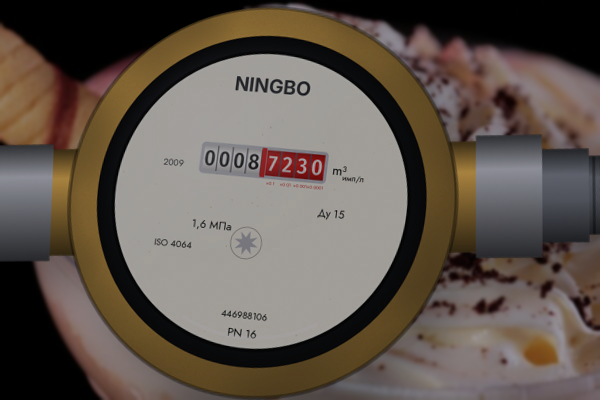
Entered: value=8.7230 unit=m³
